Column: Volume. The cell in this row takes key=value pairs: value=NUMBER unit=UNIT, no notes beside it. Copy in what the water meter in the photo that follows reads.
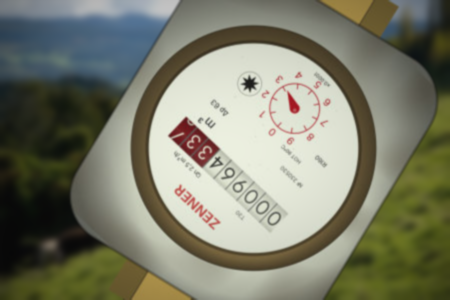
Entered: value=964.3373 unit=m³
